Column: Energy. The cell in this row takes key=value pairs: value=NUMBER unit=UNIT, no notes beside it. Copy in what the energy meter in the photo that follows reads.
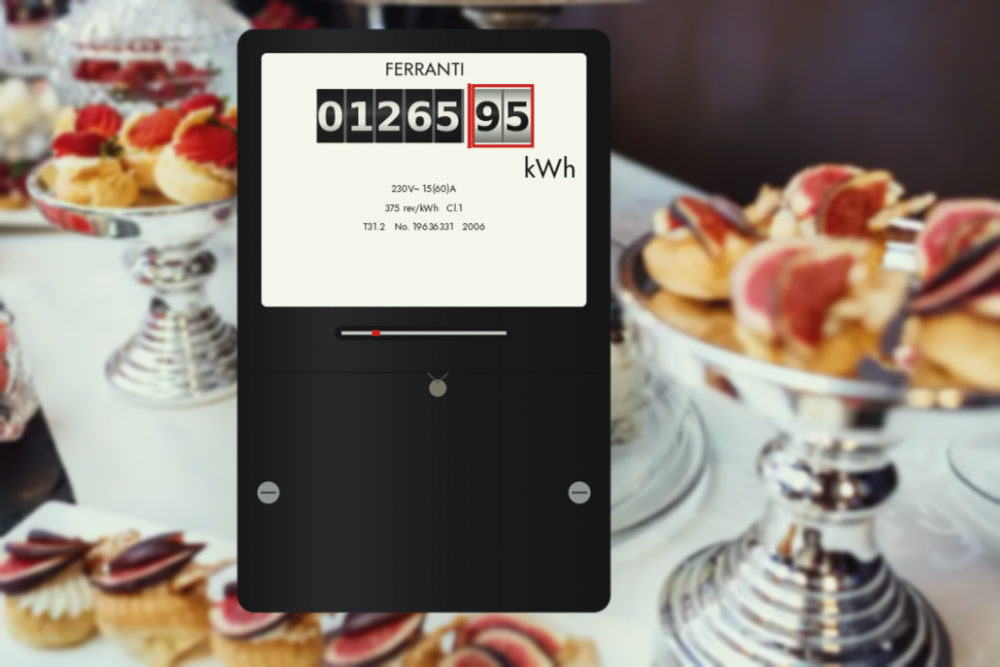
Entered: value=1265.95 unit=kWh
